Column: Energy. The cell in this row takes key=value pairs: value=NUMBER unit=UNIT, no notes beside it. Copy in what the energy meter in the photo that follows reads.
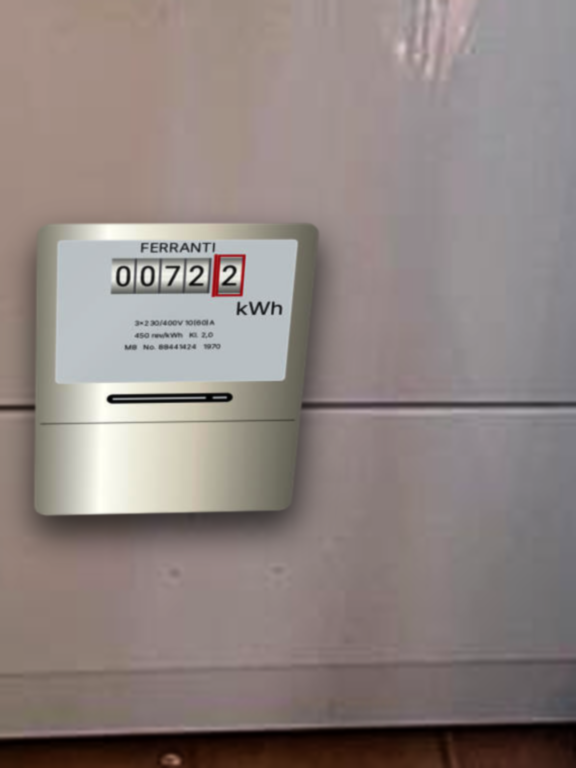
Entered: value=72.2 unit=kWh
